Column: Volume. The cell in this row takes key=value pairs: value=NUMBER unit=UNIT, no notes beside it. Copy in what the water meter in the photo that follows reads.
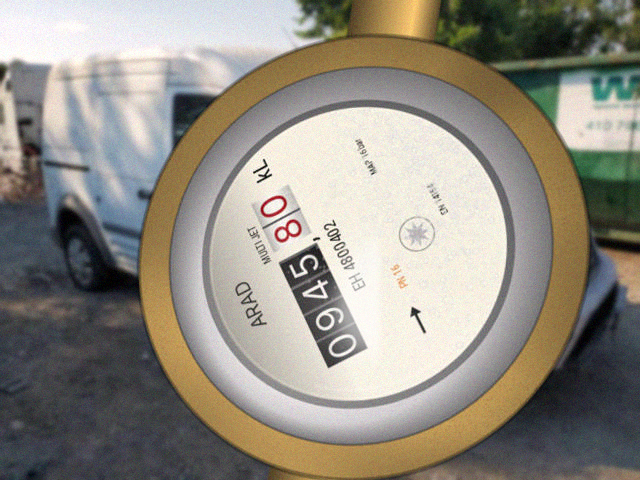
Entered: value=945.80 unit=kL
